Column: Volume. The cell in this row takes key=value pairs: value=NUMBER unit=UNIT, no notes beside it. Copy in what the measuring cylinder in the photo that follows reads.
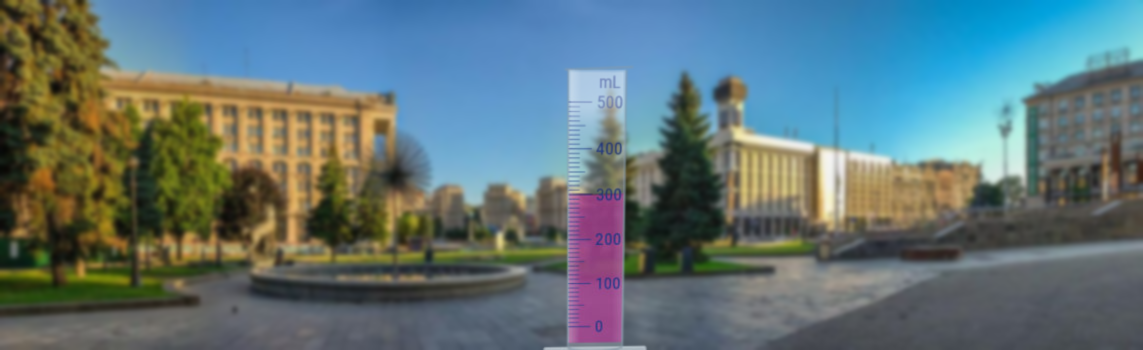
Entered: value=300 unit=mL
